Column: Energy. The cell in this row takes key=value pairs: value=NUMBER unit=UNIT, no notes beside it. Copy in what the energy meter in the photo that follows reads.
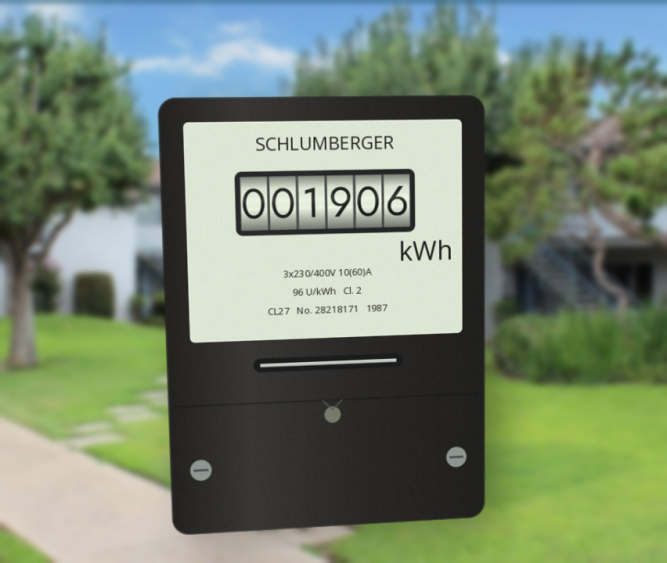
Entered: value=1906 unit=kWh
